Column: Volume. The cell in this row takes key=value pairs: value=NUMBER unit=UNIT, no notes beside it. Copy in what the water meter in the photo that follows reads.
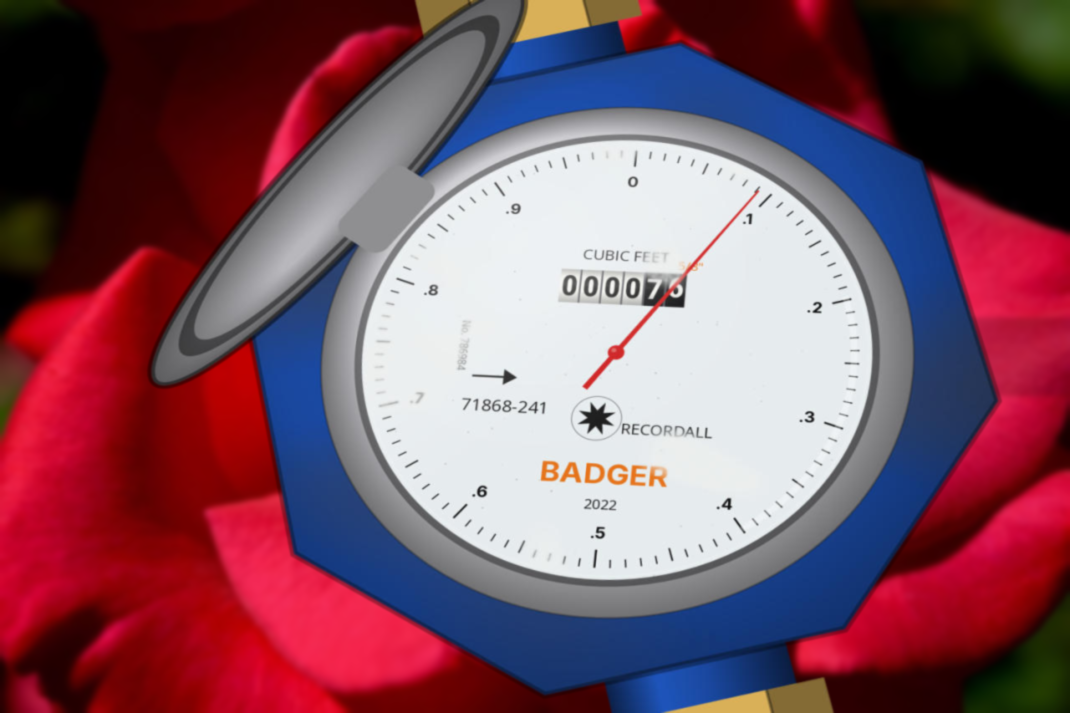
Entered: value=76.09 unit=ft³
